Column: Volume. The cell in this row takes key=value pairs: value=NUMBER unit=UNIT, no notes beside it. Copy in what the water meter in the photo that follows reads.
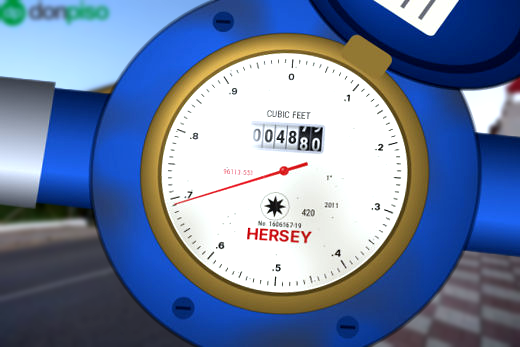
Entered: value=4879.69 unit=ft³
